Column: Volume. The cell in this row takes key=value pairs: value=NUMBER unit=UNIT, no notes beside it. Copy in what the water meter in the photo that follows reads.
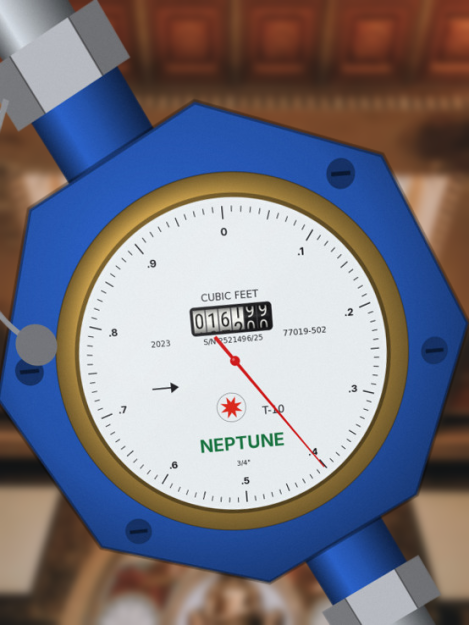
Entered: value=16199.40 unit=ft³
